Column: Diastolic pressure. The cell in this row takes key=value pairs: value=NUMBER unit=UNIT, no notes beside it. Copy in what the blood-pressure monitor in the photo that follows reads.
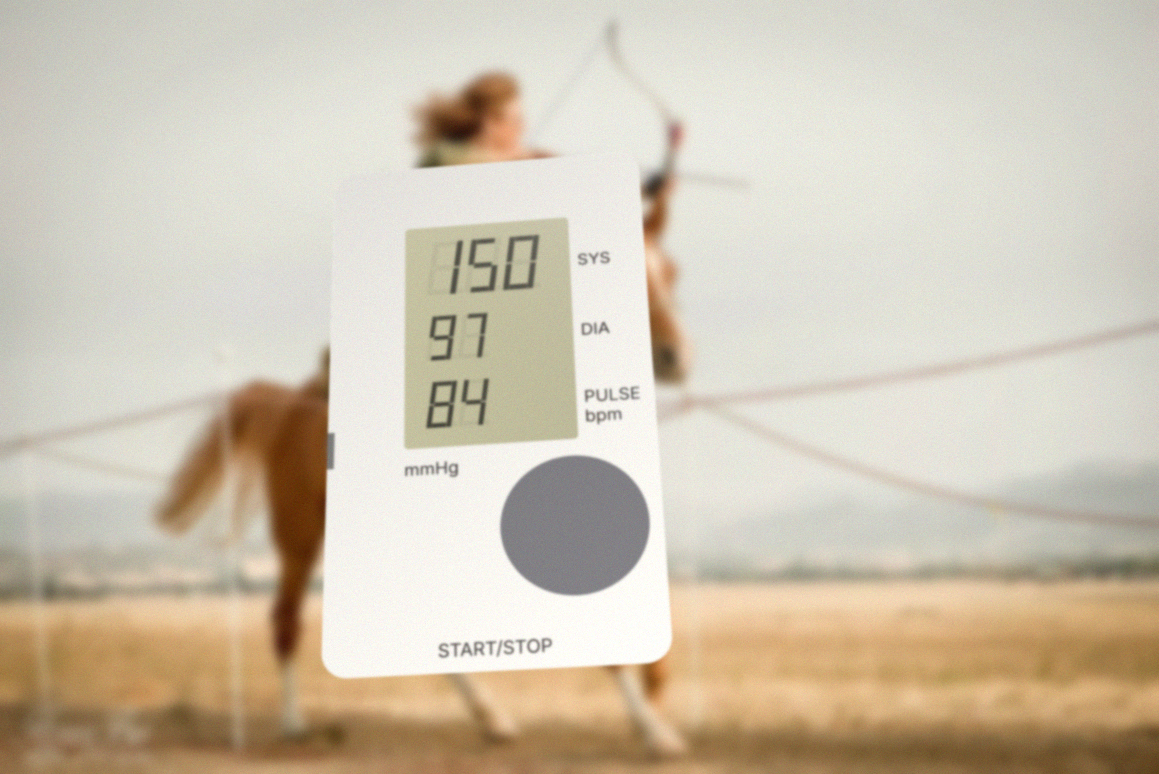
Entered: value=97 unit=mmHg
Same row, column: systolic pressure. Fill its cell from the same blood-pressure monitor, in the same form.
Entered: value=150 unit=mmHg
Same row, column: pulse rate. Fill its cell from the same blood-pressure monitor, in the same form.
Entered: value=84 unit=bpm
